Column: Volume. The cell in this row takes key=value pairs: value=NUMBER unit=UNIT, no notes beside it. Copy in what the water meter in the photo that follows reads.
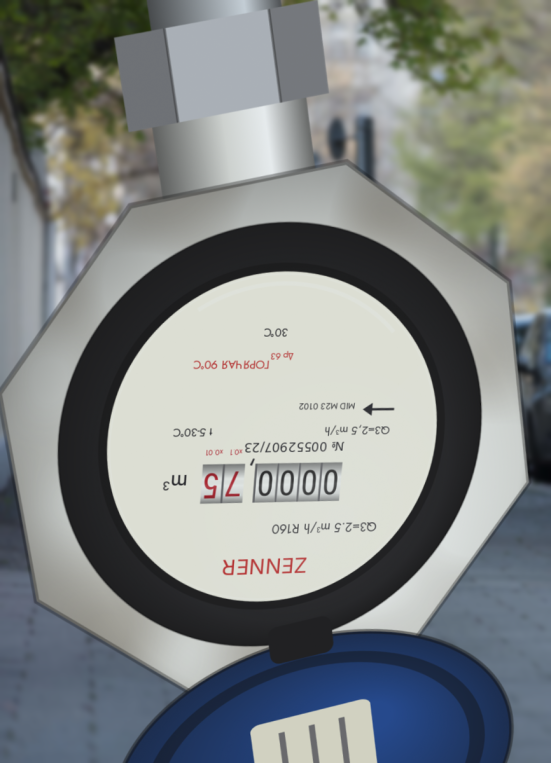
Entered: value=0.75 unit=m³
